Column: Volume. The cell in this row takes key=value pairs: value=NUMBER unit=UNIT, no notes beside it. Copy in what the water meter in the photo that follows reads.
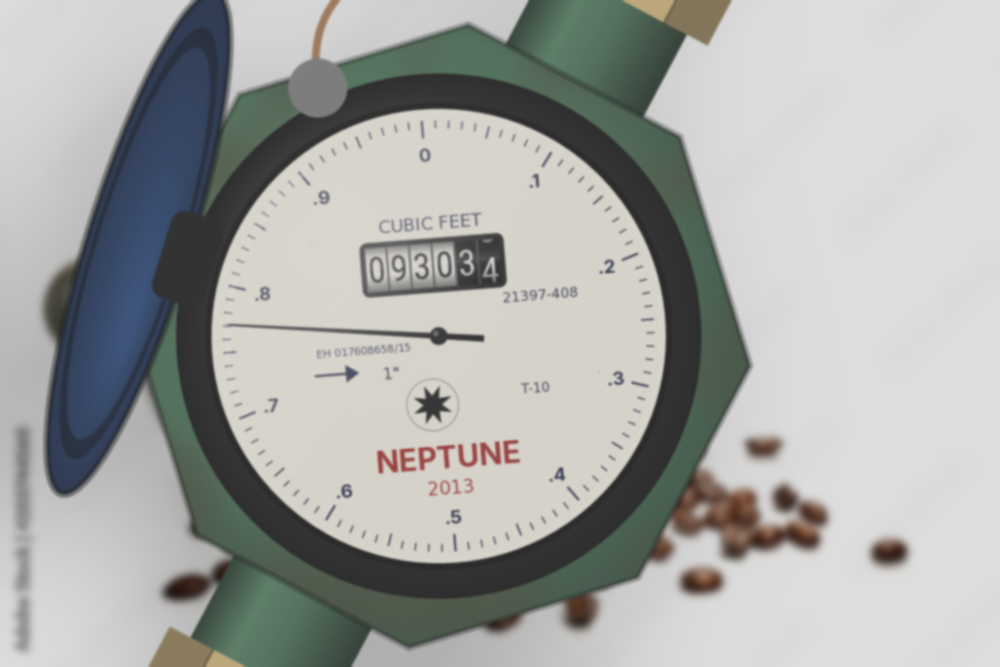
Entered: value=93033.77 unit=ft³
